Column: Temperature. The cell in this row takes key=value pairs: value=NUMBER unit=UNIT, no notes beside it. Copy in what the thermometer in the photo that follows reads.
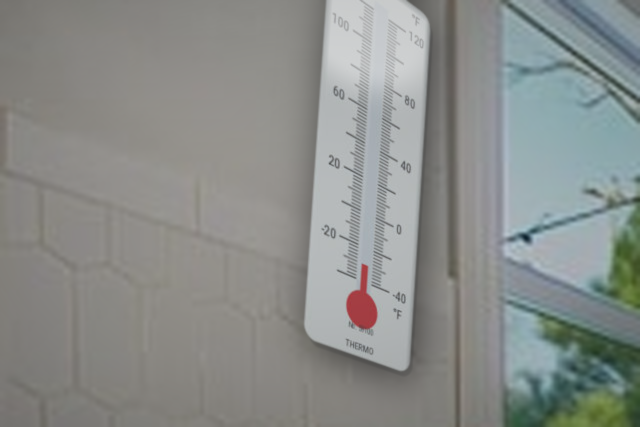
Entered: value=-30 unit=°F
